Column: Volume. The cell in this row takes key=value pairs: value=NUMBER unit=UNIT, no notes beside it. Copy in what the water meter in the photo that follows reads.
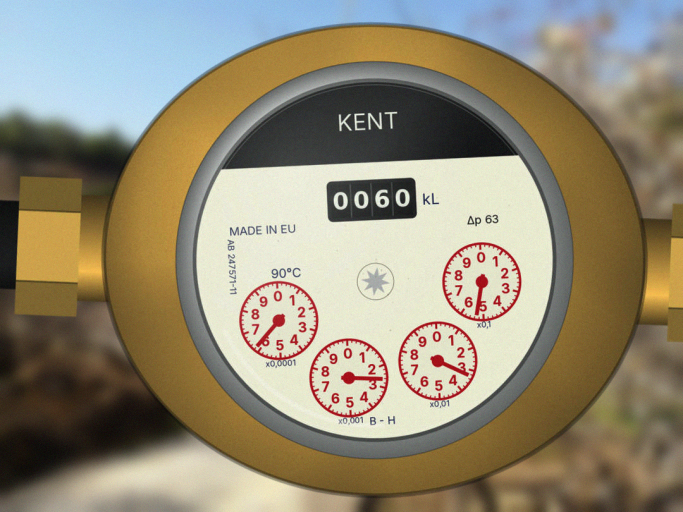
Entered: value=60.5326 unit=kL
